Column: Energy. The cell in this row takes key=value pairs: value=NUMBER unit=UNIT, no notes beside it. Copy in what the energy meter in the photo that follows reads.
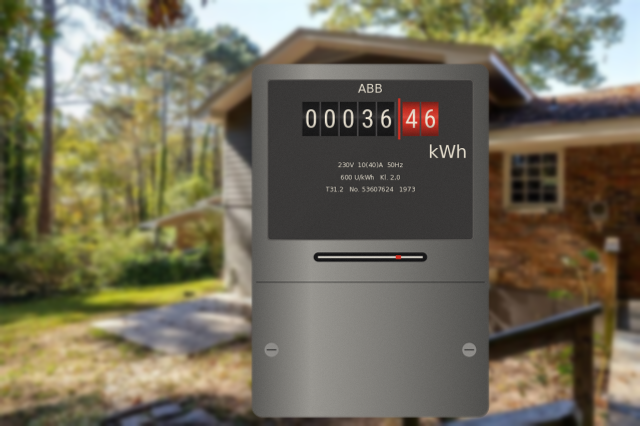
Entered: value=36.46 unit=kWh
